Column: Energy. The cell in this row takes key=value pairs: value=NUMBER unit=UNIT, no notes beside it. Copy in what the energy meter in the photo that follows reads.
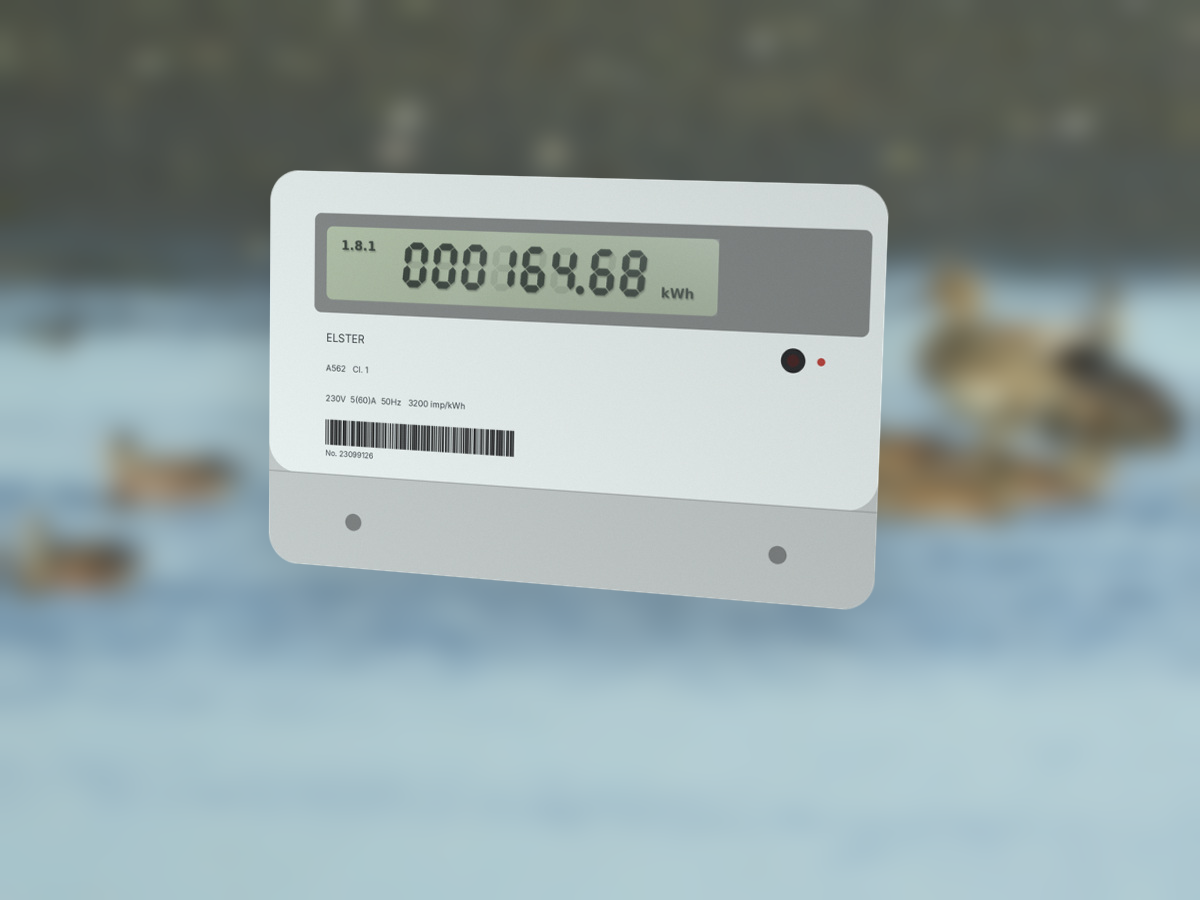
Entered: value=164.68 unit=kWh
